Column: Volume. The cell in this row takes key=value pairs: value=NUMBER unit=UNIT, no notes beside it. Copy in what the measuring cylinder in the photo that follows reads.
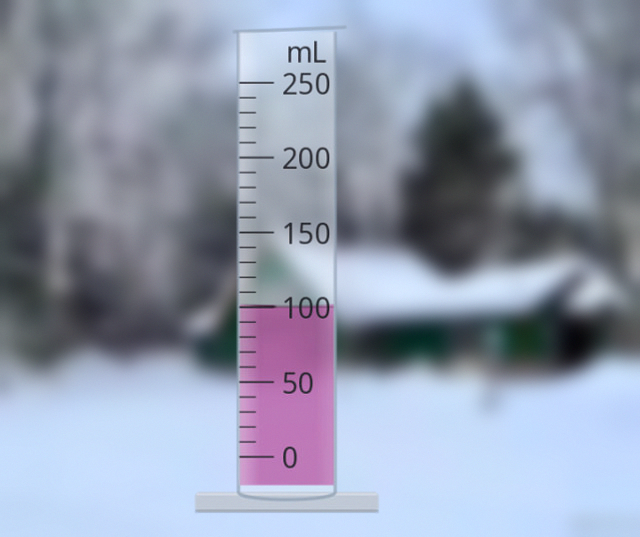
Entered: value=100 unit=mL
